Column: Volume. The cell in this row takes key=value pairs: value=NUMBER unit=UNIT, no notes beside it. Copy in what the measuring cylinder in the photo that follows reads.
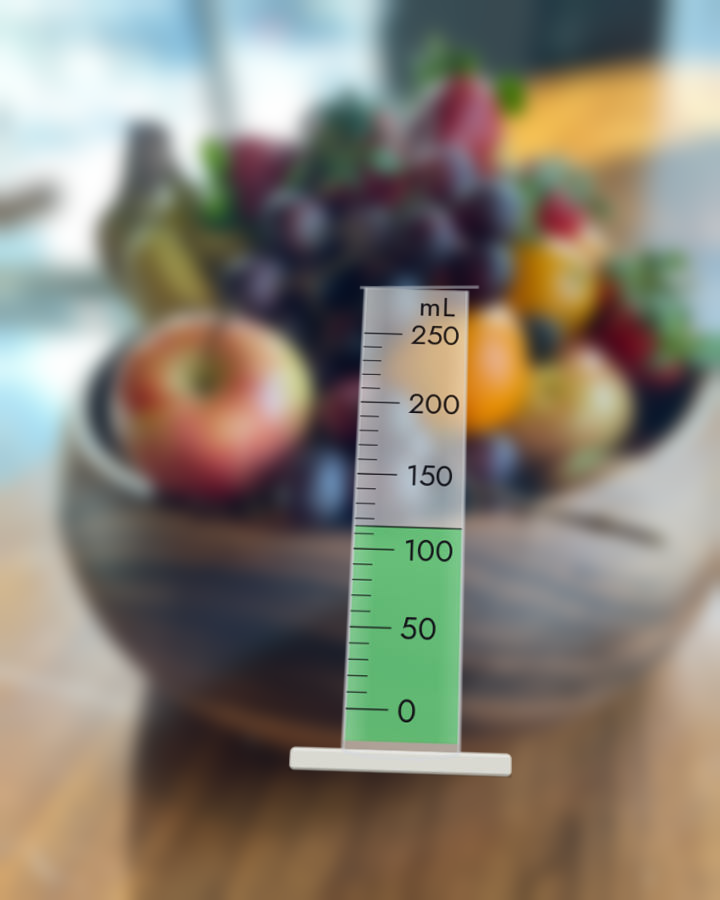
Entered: value=115 unit=mL
